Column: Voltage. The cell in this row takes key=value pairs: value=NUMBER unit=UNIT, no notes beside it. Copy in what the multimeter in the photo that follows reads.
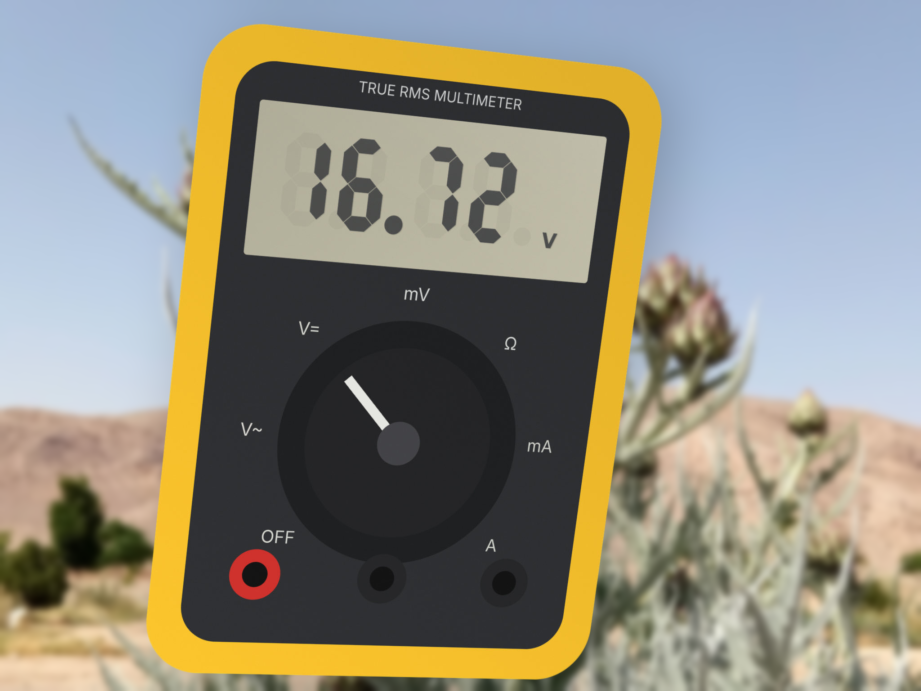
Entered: value=16.72 unit=V
